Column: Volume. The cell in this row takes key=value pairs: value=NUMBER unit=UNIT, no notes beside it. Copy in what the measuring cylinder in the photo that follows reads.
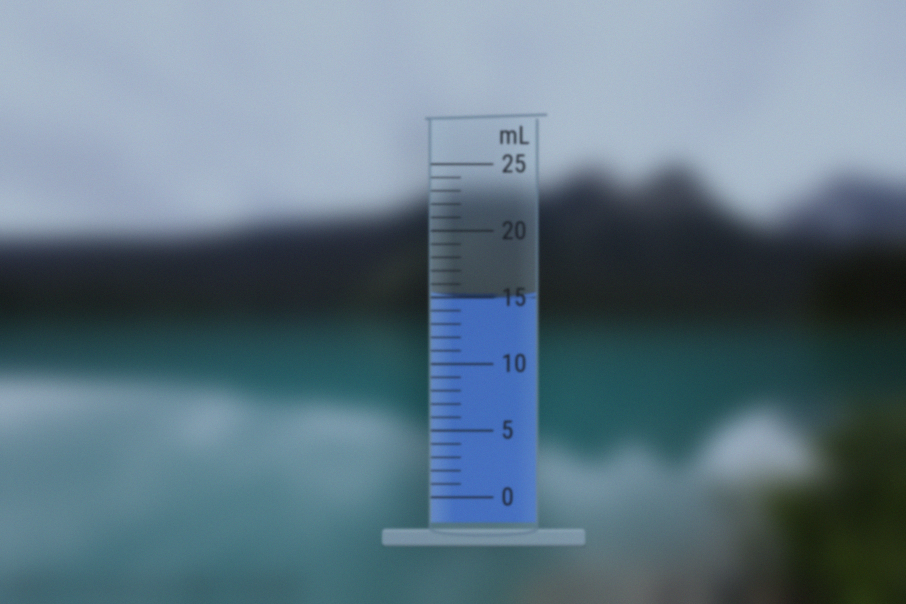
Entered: value=15 unit=mL
